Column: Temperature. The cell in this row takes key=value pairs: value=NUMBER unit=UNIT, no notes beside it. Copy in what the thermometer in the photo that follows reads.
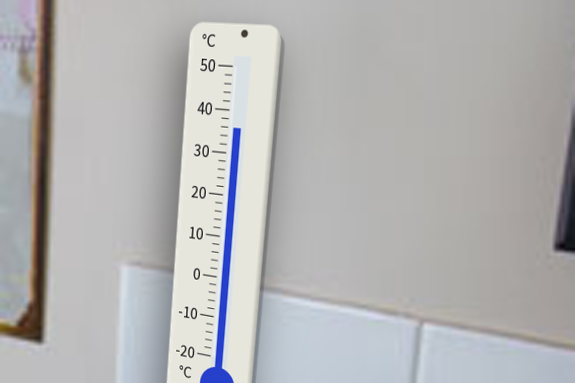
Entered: value=36 unit=°C
